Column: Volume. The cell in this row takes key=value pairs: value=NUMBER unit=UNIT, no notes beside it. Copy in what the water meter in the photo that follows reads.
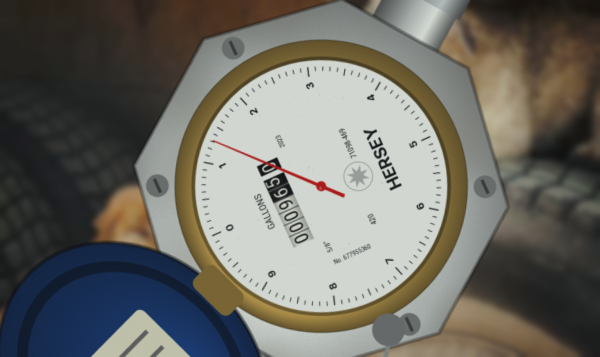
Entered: value=9651.3 unit=gal
